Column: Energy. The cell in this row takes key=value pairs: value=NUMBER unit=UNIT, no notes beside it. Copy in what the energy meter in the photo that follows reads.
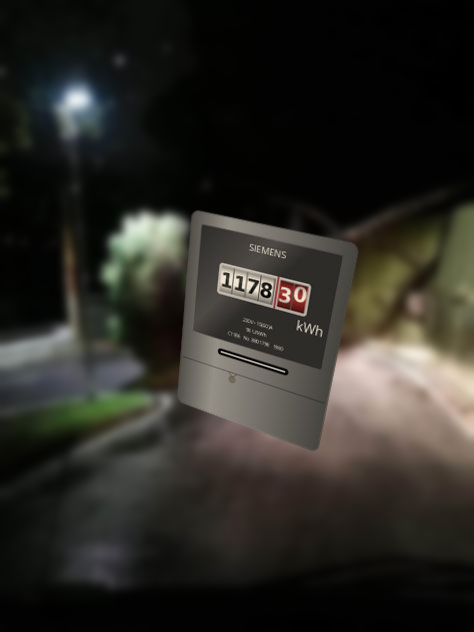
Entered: value=1178.30 unit=kWh
